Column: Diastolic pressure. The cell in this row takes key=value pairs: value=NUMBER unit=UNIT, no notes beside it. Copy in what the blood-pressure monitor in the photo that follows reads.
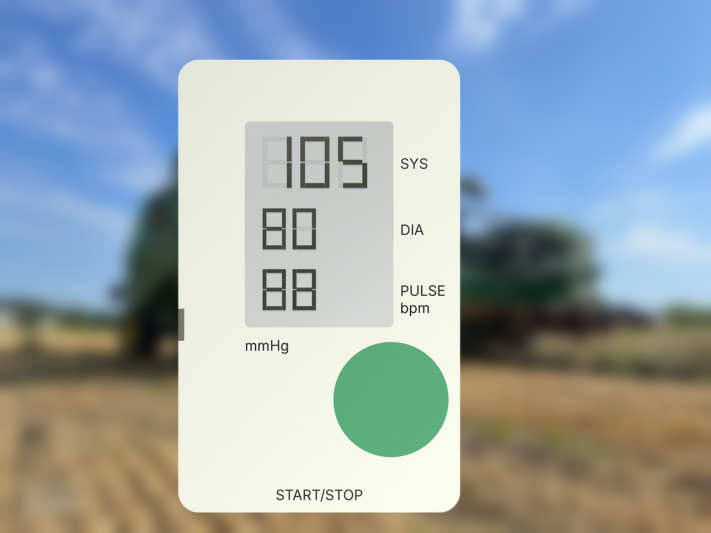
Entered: value=80 unit=mmHg
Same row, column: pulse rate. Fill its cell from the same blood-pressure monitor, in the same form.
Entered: value=88 unit=bpm
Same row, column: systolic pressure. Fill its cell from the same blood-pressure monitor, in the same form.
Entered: value=105 unit=mmHg
